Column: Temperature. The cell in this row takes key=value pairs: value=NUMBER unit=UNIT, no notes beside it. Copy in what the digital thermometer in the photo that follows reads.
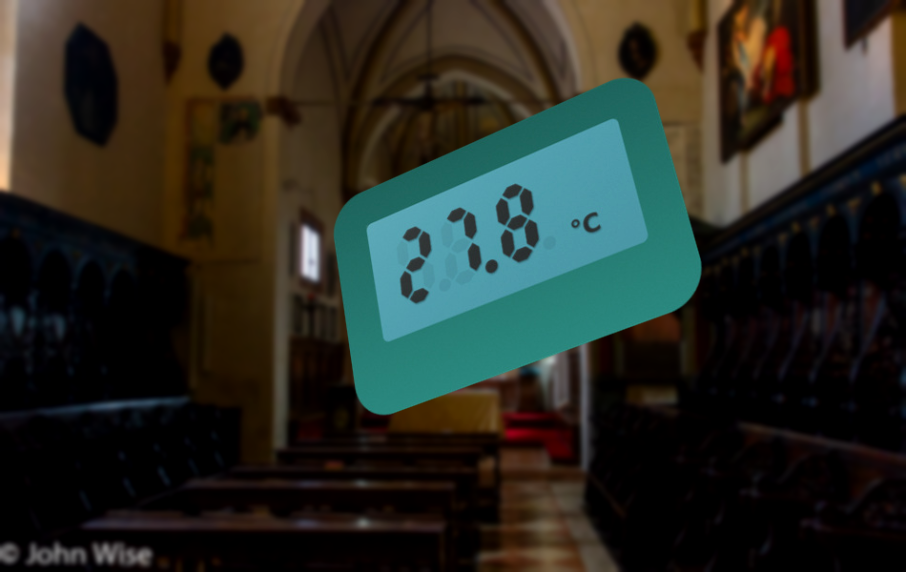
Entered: value=27.8 unit=°C
